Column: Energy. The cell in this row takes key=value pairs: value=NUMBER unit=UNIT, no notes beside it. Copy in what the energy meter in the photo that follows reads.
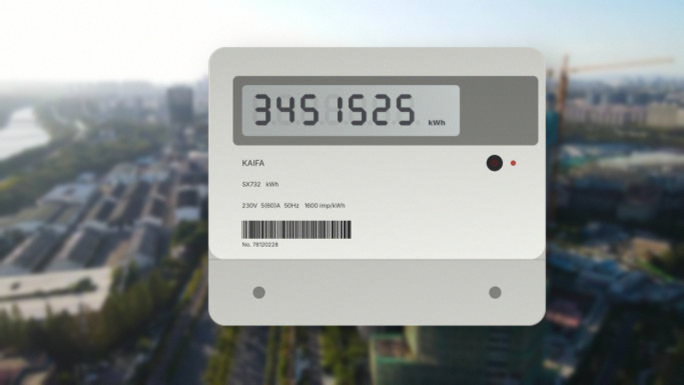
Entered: value=3451525 unit=kWh
